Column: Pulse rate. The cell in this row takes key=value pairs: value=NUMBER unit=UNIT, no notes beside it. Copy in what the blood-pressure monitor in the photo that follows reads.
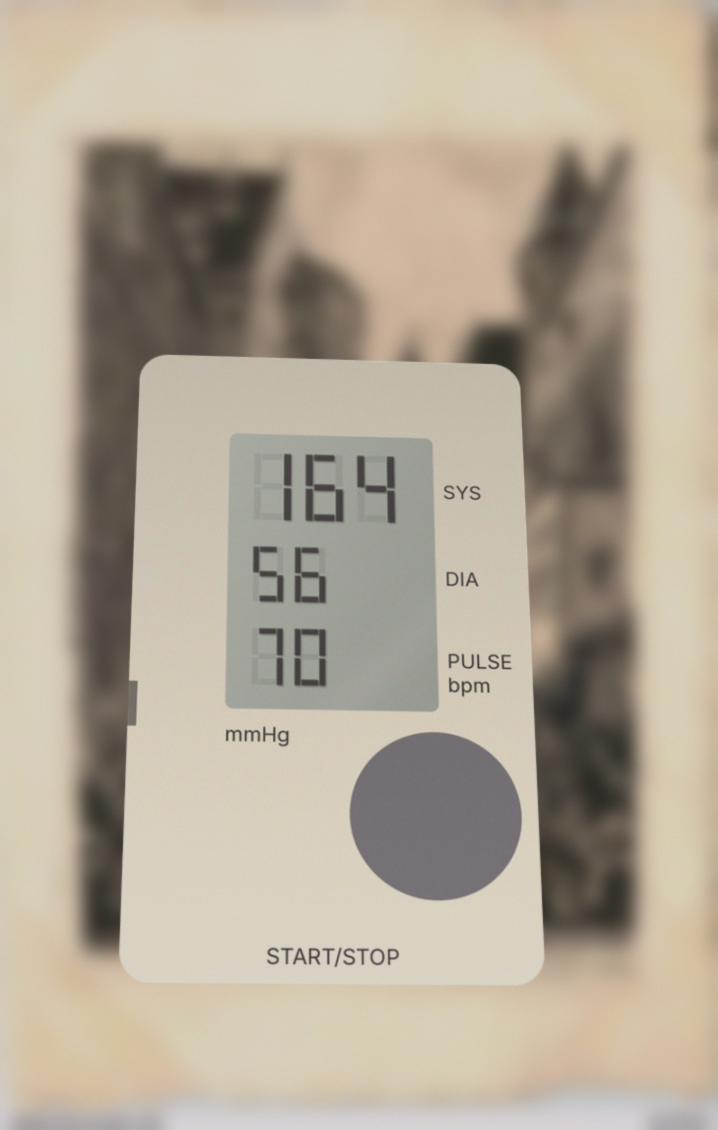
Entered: value=70 unit=bpm
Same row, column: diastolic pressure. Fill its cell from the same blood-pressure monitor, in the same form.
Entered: value=56 unit=mmHg
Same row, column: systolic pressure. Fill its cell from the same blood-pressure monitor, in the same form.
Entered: value=164 unit=mmHg
